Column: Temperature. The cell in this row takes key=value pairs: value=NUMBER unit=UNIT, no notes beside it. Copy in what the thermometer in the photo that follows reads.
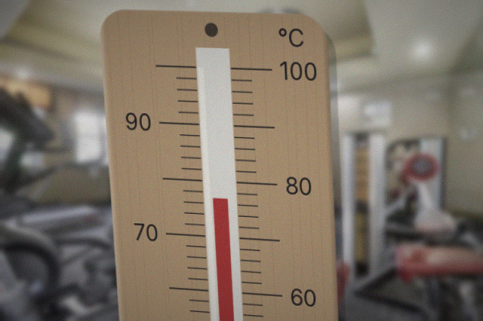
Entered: value=77 unit=°C
